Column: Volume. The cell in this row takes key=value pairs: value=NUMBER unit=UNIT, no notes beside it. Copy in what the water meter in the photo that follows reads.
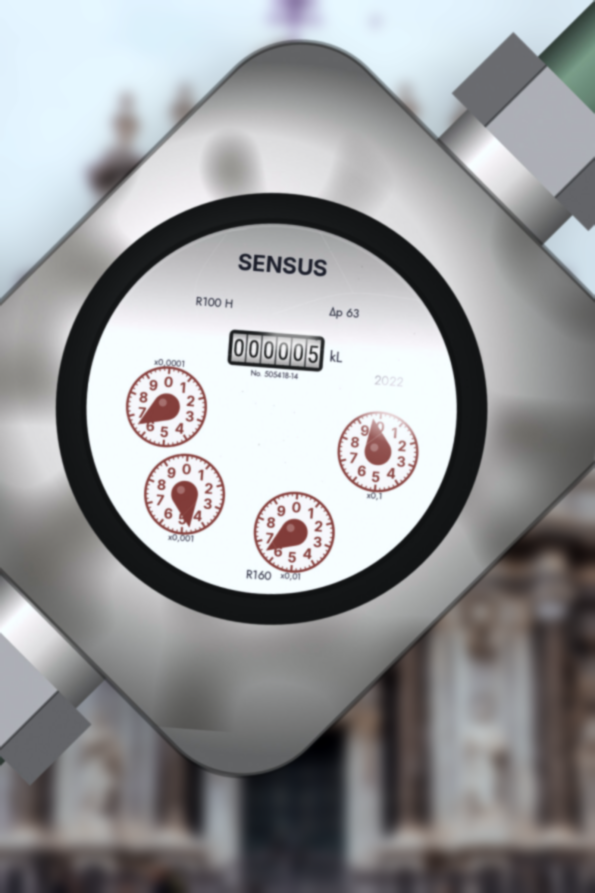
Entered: value=4.9646 unit=kL
